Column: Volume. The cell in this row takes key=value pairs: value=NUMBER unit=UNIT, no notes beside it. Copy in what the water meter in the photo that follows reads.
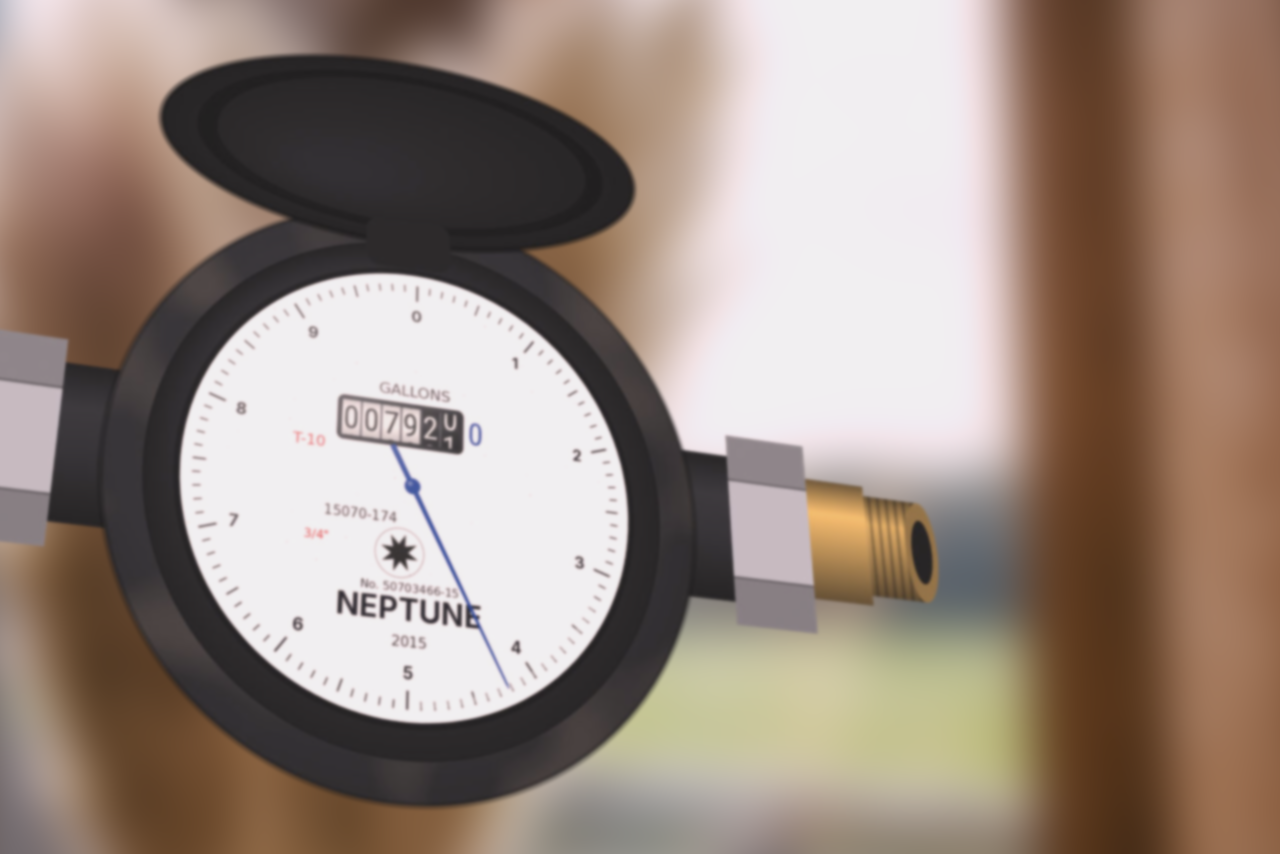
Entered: value=79204.2 unit=gal
